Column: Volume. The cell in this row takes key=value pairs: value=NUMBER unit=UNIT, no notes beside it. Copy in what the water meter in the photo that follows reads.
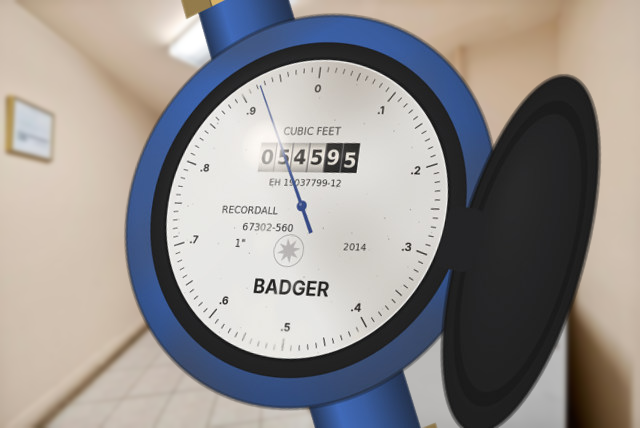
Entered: value=54594.92 unit=ft³
